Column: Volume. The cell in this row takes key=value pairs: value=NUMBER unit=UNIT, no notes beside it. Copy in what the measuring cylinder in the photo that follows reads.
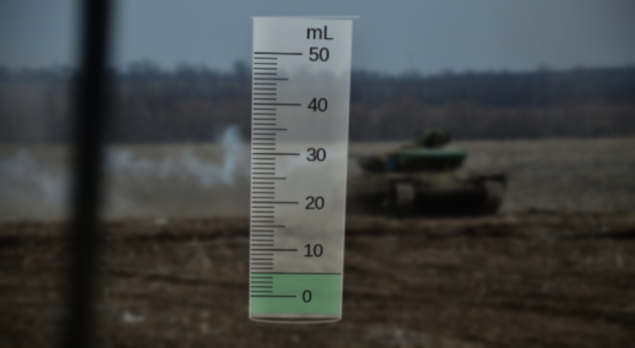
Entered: value=5 unit=mL
